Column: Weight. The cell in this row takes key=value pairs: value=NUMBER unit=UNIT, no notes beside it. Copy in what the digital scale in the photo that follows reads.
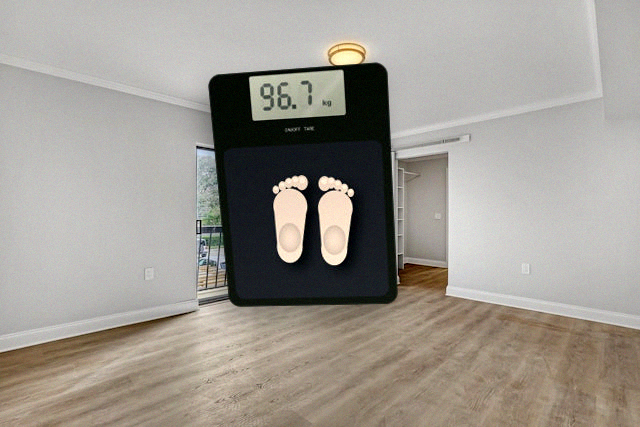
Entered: value=96.7 unit=kg
